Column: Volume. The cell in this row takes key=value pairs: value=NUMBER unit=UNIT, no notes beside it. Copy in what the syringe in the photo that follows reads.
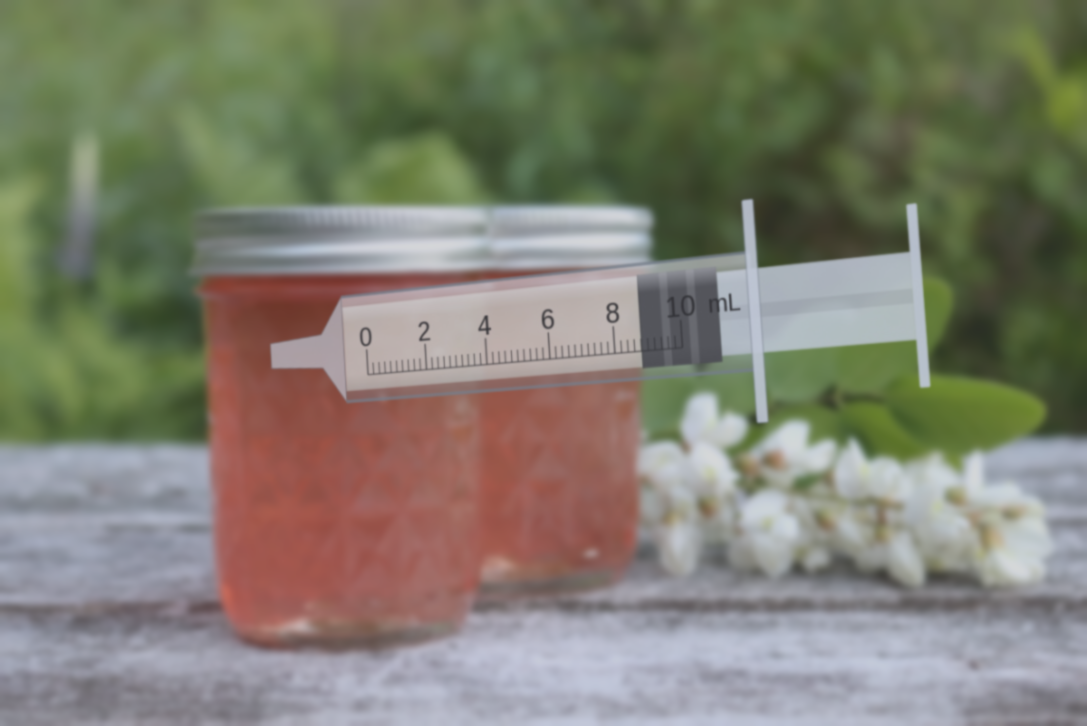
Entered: value=8.8 unit=mL
